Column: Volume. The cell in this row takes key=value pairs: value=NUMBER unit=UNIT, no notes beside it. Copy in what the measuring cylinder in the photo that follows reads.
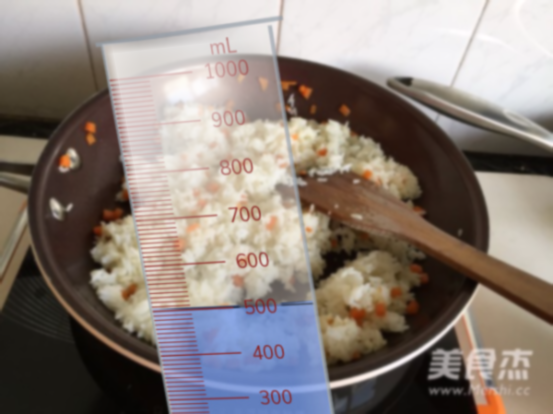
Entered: value=500 unit=mL
